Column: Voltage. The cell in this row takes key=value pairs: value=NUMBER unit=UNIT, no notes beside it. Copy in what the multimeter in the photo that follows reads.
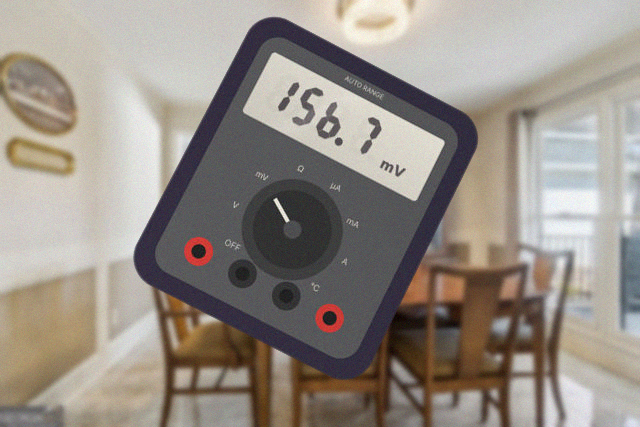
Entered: value=156.7 unit=mV
